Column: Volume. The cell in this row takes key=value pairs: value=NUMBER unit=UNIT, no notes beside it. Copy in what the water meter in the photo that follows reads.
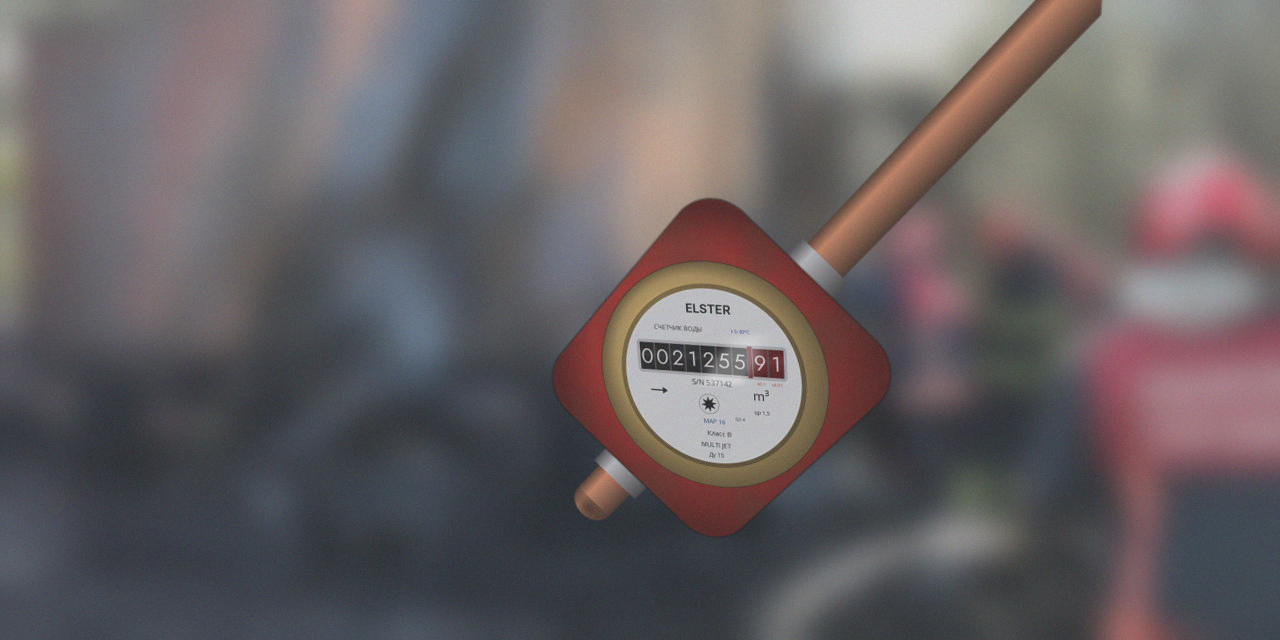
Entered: value=21255.91 unit=m³
